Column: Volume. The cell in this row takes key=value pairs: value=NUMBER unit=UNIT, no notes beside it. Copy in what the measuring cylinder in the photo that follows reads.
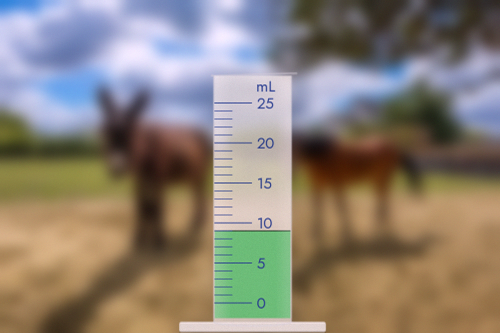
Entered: value=9 unit=mL
